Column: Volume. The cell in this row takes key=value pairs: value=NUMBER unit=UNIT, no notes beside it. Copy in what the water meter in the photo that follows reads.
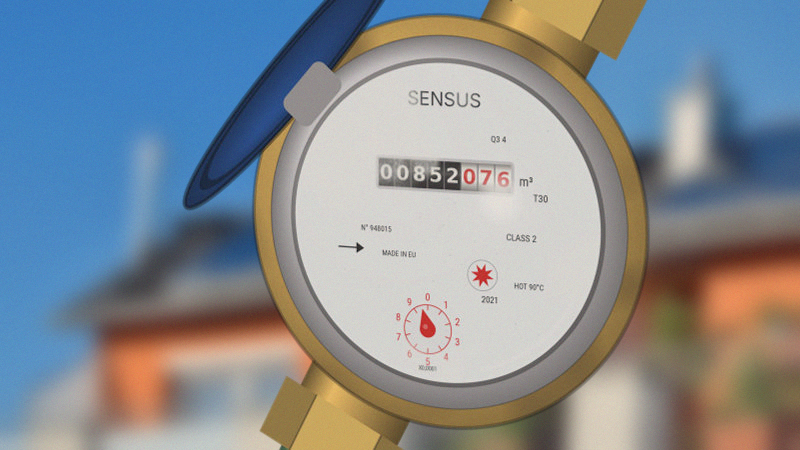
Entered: value=852.0759 unit=m³
